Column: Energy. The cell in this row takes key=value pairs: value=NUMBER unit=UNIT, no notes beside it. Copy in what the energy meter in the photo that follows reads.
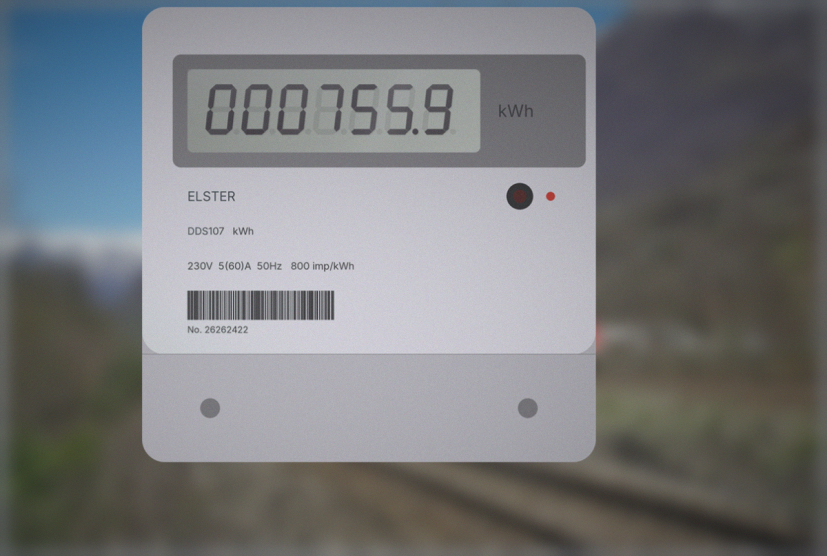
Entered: value=755.9 unit=kWh
